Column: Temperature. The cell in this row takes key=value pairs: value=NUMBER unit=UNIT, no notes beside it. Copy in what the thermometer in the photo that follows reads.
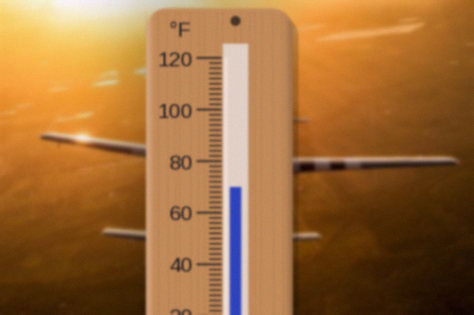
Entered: value=70 unit=°F
